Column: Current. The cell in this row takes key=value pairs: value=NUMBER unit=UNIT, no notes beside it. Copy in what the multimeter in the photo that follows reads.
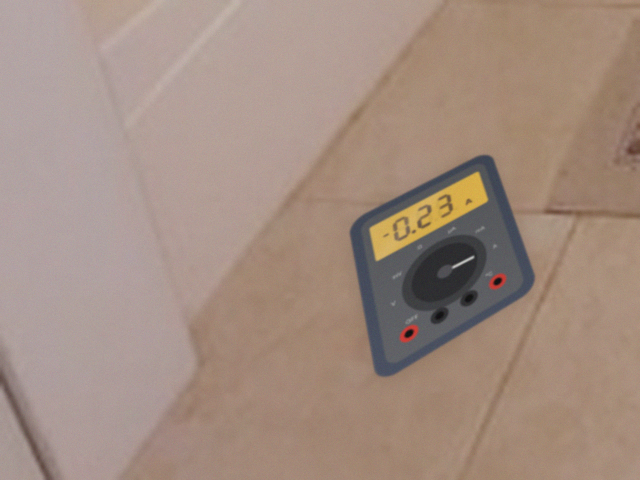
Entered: value=-0.23 unit=A
